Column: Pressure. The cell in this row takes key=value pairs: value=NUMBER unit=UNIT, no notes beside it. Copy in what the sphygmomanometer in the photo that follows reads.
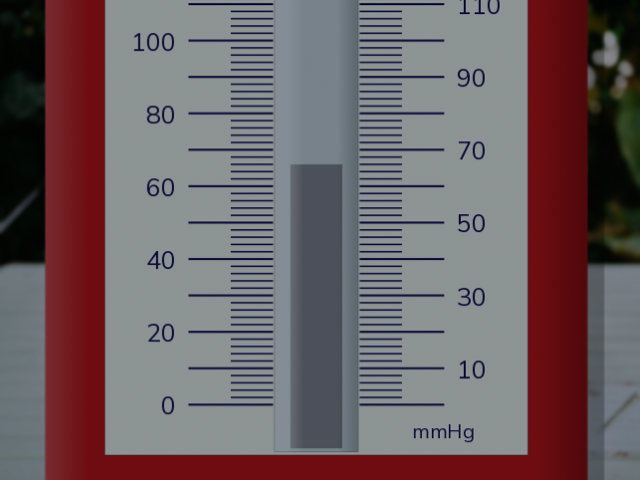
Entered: value=66 unit=mmHg
